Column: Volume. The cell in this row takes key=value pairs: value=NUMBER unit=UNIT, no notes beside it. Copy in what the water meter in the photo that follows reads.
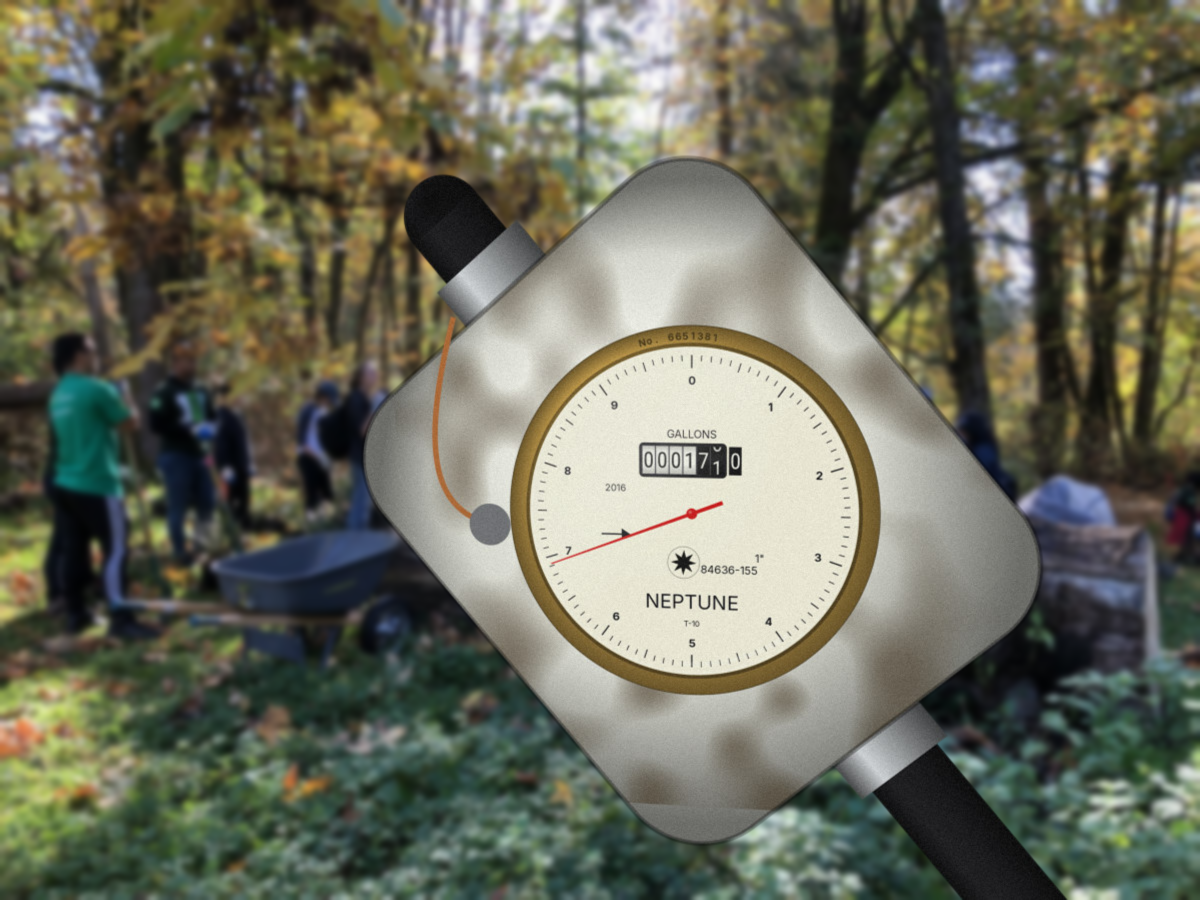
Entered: value=1706.9 unit=gal
